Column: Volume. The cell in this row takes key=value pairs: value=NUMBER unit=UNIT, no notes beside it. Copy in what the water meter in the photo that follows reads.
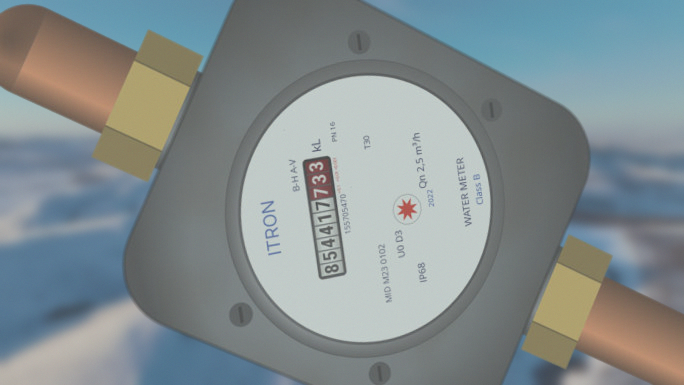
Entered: value=854417.733 unit=kL
